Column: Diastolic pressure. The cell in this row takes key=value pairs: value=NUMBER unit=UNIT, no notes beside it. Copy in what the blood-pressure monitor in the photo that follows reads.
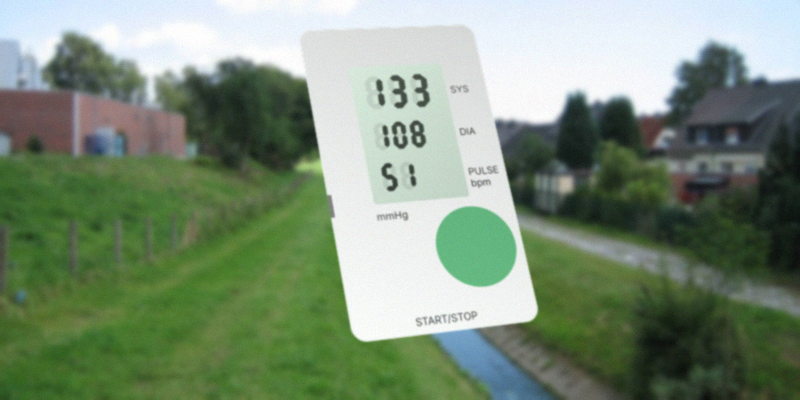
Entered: value=108 unit=mmHg
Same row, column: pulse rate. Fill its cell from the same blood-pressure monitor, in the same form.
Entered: value=51 unit=bpm
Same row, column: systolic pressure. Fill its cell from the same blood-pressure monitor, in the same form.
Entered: value=133 unit=mmHg
